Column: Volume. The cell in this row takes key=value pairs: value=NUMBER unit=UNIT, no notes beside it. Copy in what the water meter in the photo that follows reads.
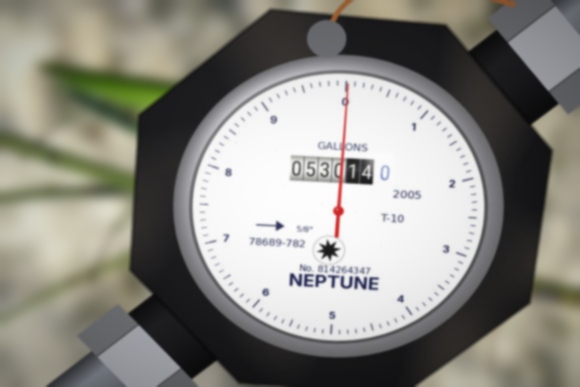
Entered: value=530140.0 unit=gal
